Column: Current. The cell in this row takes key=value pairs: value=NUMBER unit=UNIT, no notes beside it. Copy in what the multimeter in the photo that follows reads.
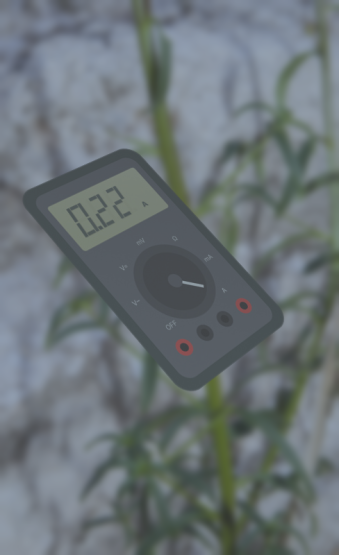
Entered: value=0.22 unit=A
